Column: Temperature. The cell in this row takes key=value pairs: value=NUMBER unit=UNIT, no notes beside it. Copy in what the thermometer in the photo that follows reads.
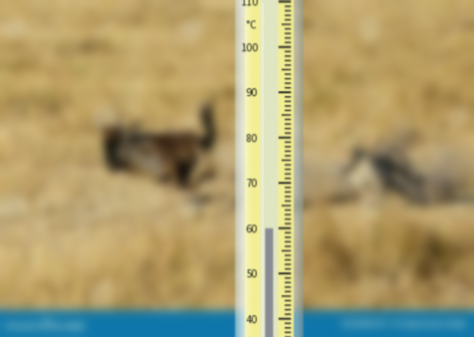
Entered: value=60 unit=°C
